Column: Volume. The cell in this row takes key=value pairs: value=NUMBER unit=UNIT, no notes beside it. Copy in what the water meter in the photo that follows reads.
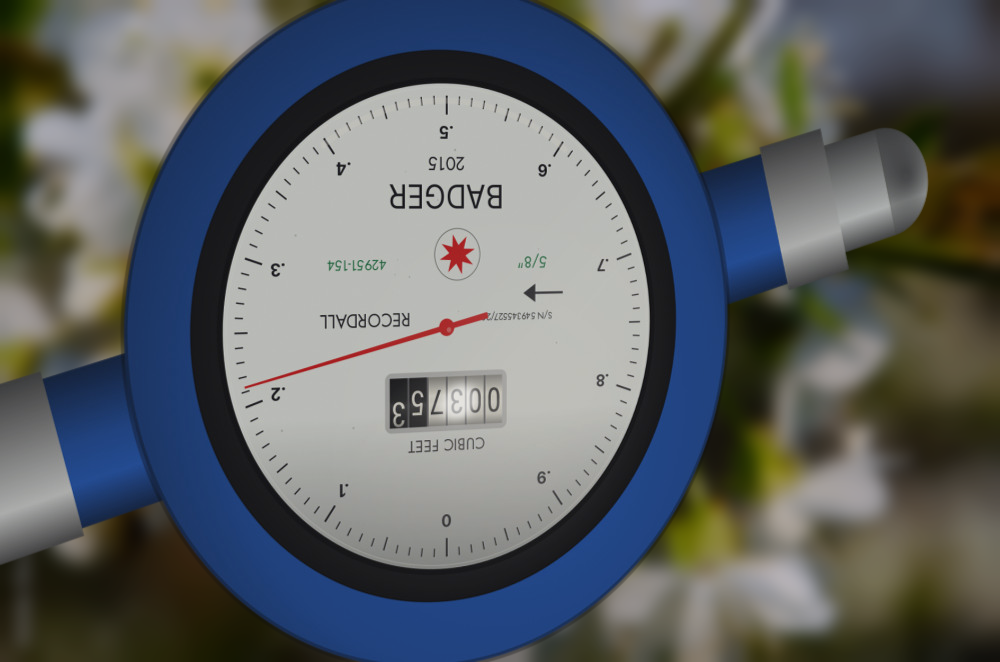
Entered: value=3753.21 unit=ft³
